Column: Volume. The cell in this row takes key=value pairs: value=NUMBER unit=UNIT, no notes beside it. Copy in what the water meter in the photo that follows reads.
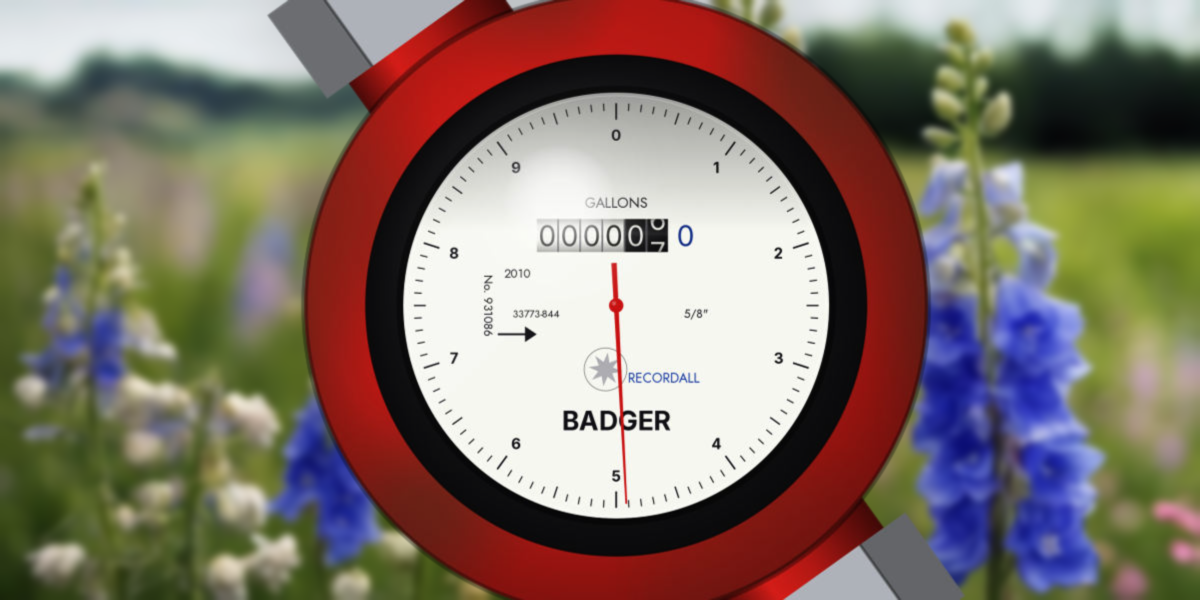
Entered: value=64.9 unit=gal
